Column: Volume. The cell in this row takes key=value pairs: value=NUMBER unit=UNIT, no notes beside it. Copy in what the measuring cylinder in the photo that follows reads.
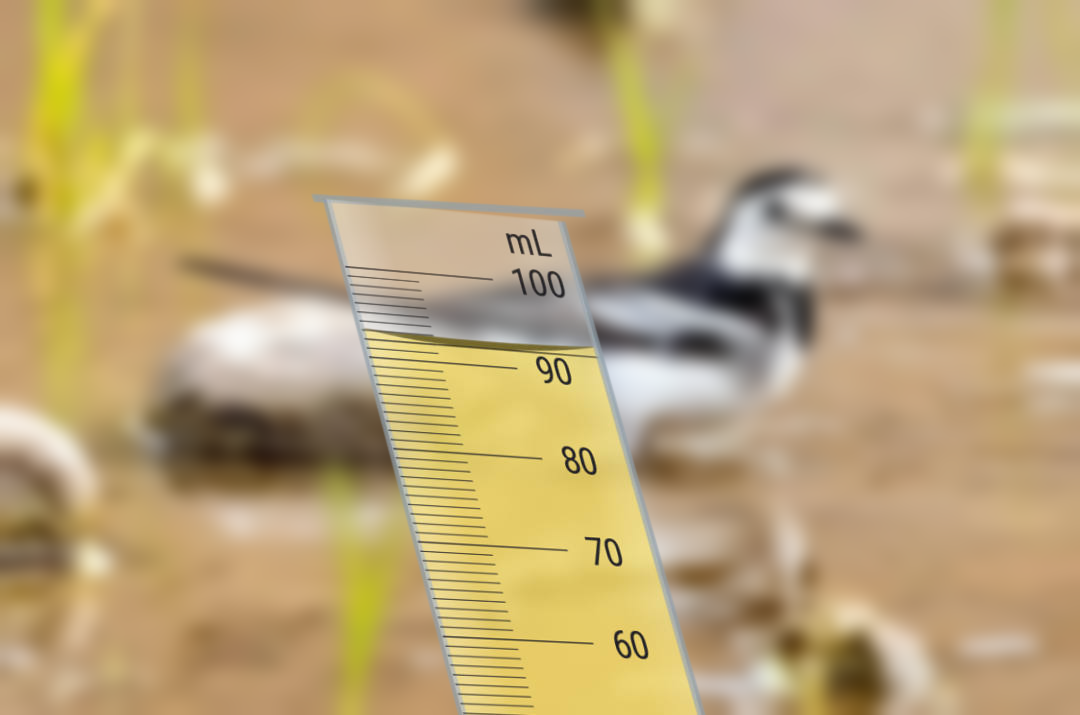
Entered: value=92 unit=mL
